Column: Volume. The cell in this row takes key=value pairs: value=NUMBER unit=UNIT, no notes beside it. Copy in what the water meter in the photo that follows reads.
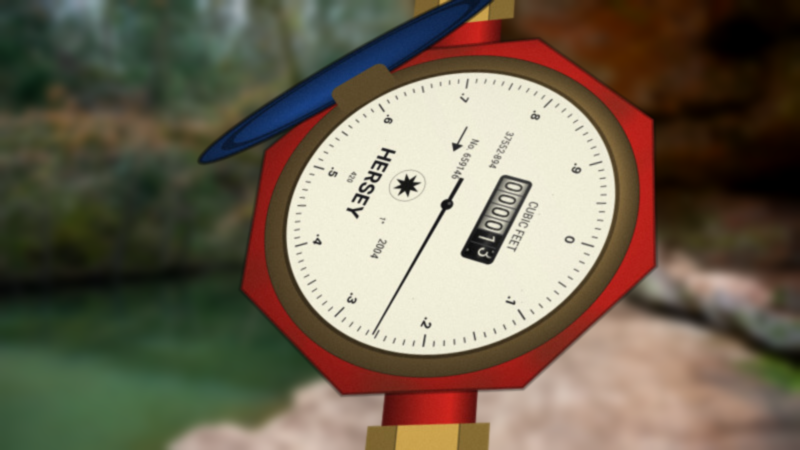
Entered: value=13.25 unit=ft³
